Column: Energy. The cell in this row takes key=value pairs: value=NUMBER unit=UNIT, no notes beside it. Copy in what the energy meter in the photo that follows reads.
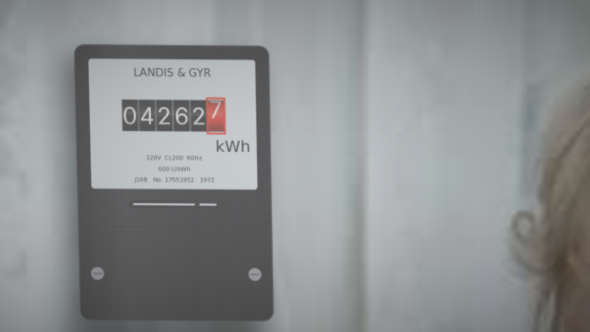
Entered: value=4262.7 unit=kWh
